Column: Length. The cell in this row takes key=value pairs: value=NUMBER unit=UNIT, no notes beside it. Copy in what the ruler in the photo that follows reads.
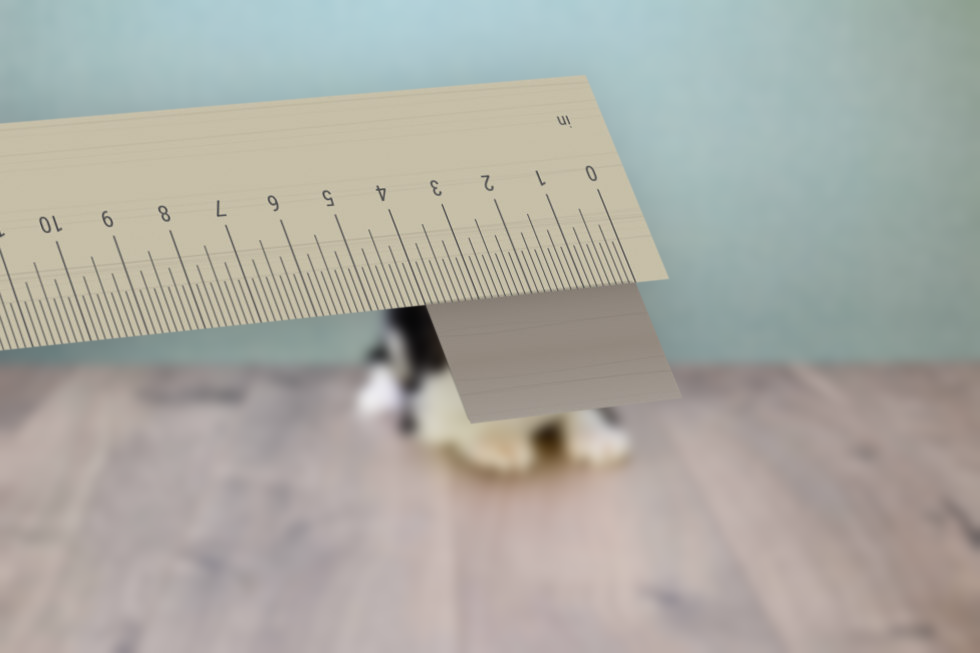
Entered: value=4 unit=in
